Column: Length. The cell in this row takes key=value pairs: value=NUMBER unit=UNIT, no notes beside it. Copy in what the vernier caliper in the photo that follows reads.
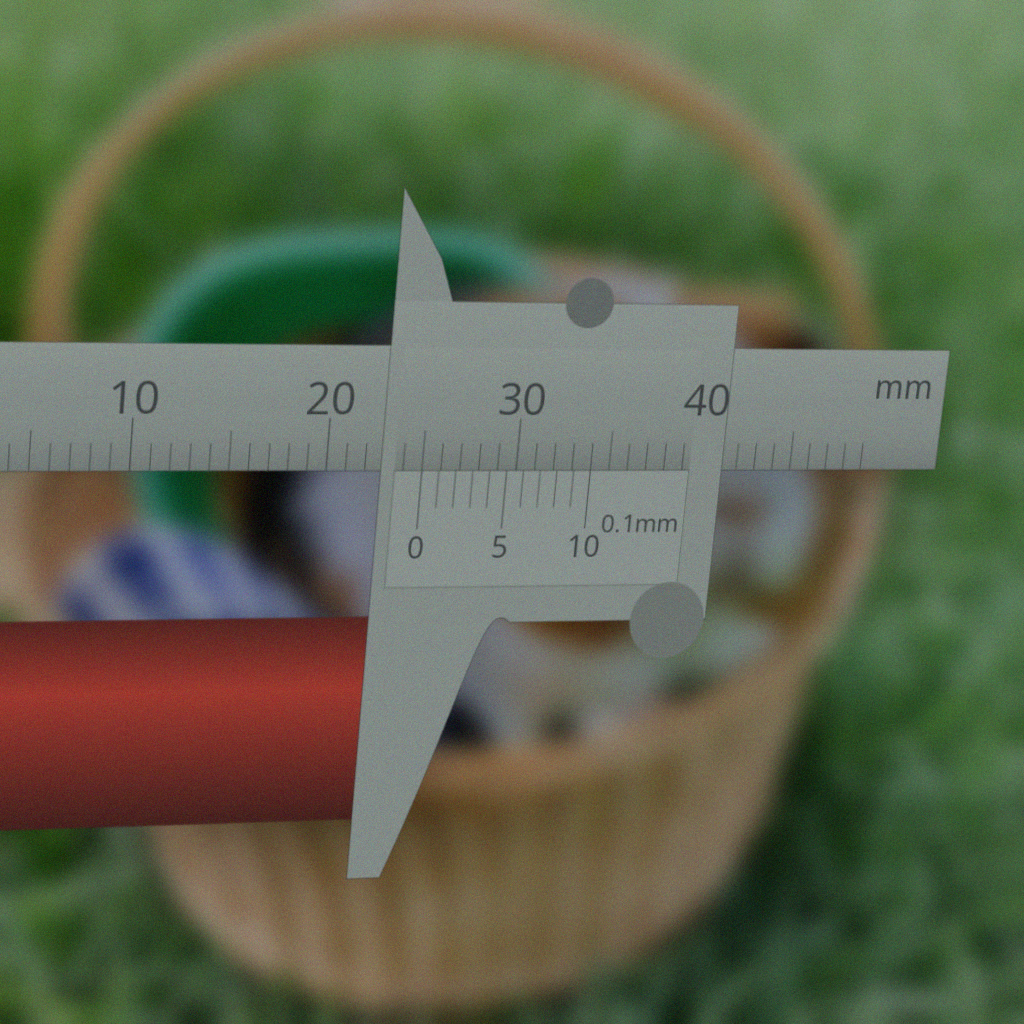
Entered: value=25.0 unit=mm
